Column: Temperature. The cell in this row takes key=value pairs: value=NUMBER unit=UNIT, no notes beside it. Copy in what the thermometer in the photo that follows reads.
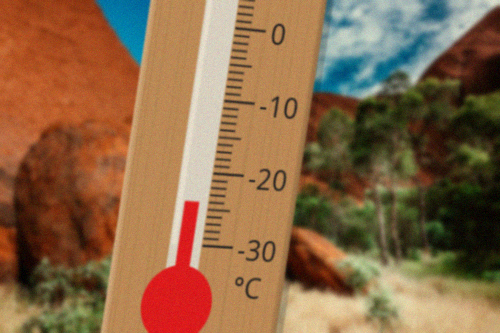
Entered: value=-24 unit=°C
